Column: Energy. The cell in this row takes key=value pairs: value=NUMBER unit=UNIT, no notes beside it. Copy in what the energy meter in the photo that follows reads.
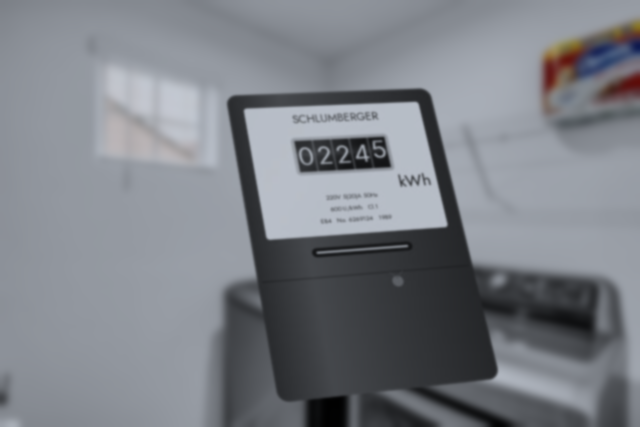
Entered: value=2245 unit=kWh
